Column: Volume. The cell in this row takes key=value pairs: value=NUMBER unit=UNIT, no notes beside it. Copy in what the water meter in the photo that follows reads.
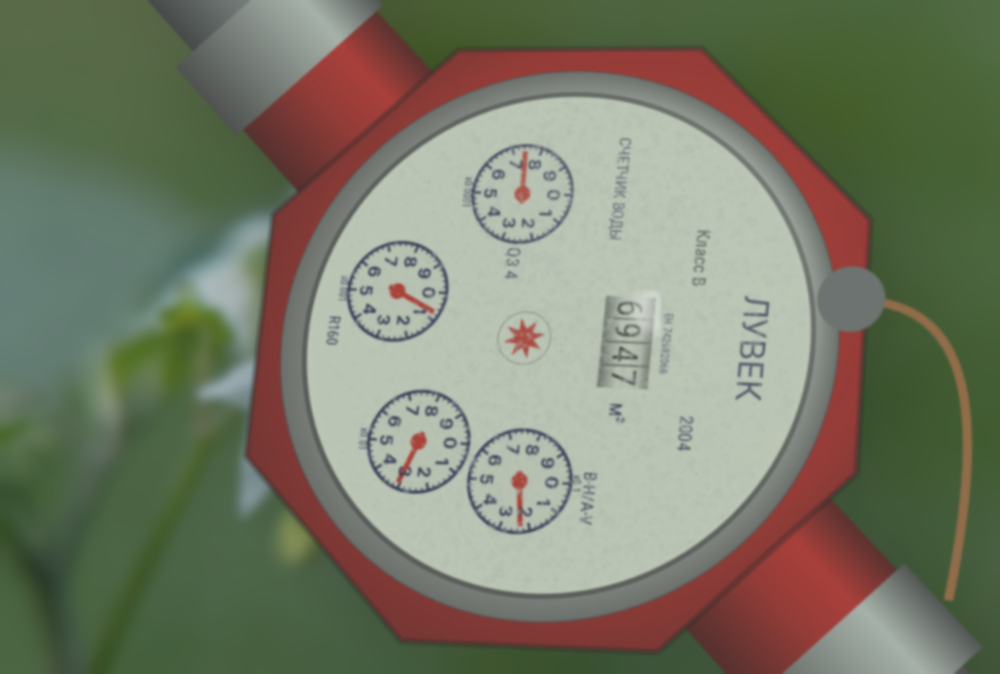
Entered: value=6947.2307 unit=m³
